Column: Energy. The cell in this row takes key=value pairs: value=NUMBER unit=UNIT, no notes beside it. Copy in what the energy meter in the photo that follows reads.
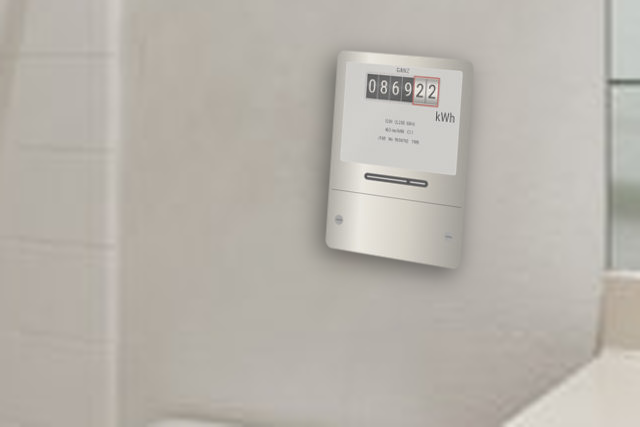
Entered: value=869.22 unit=kWh
